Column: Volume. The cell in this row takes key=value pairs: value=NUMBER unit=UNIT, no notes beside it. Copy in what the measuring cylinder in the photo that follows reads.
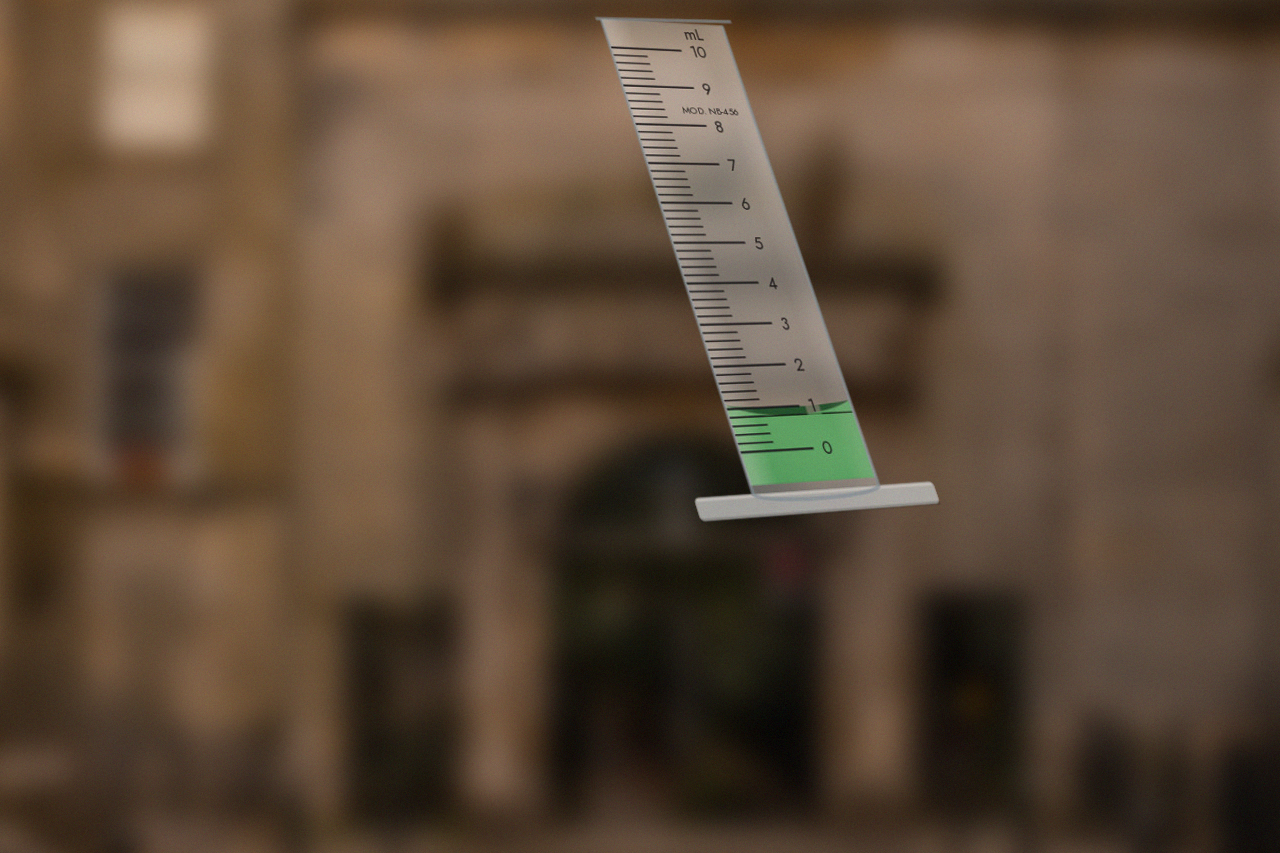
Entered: value=0.8 unit=mL
